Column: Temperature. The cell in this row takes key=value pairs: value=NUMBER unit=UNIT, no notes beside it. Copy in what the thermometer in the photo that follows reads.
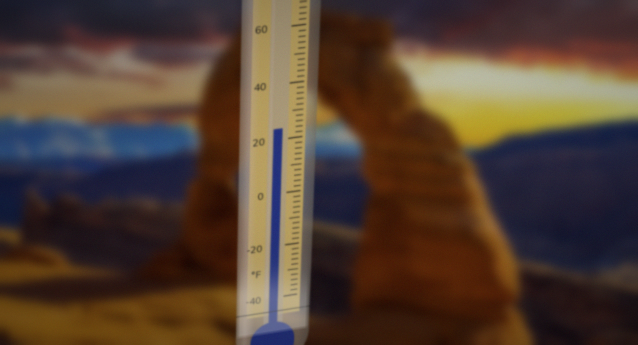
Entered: value=24 unit=°F
